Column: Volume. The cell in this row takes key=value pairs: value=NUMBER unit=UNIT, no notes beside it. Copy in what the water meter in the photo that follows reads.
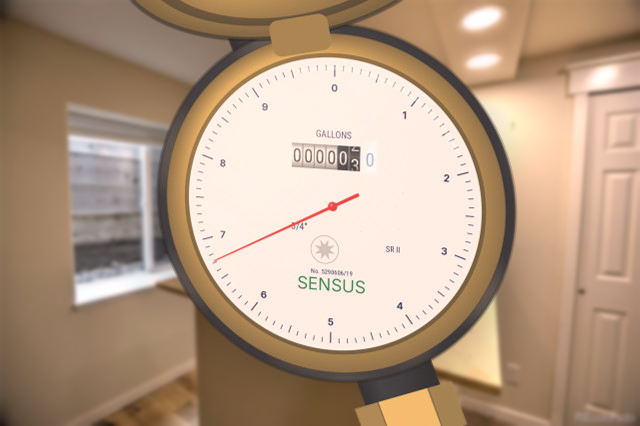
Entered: value=26.7 unit=gal
